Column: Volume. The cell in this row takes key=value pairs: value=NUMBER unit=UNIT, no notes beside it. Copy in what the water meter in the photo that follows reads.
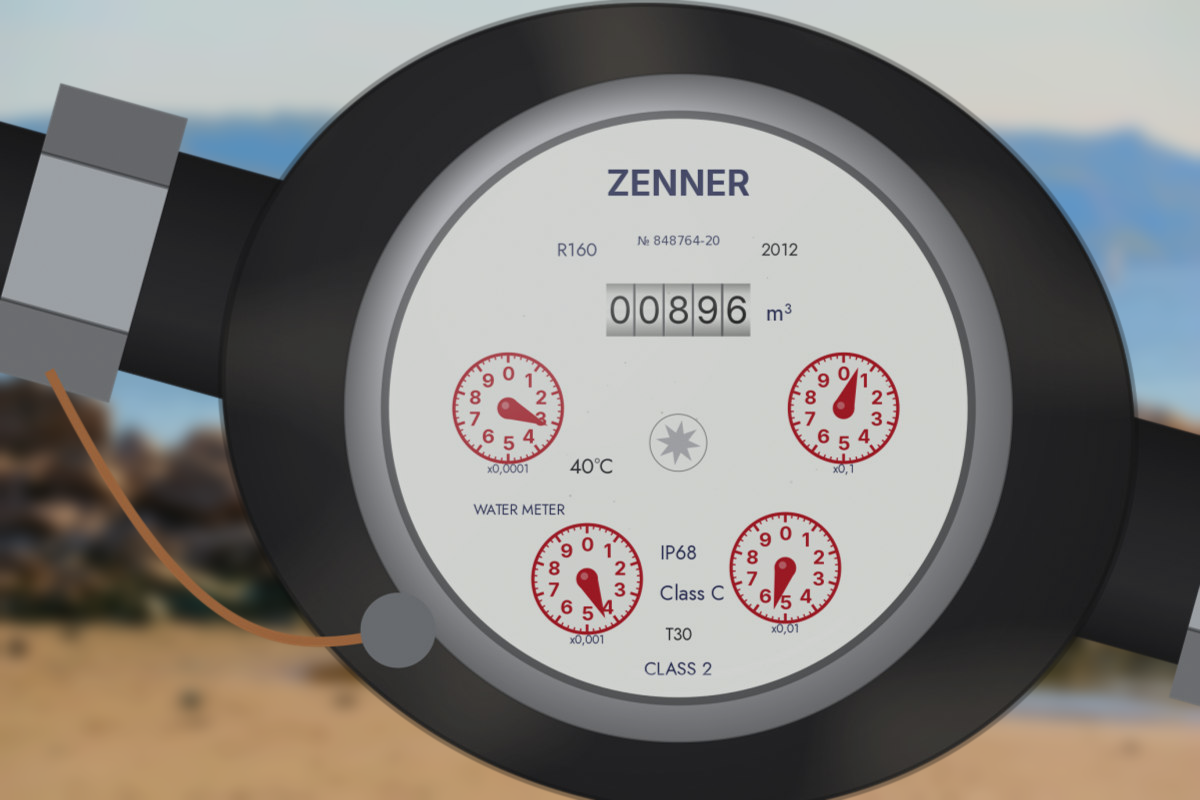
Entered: value=896.0543 unit=m³
